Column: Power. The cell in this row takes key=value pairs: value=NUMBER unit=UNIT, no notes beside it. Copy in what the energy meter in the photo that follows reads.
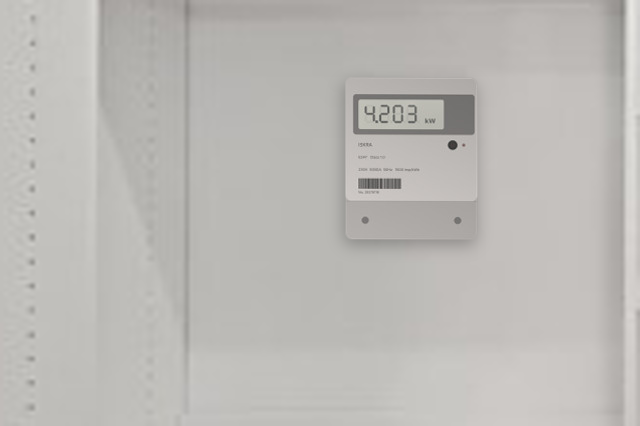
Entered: value=4.203 unit=kW
